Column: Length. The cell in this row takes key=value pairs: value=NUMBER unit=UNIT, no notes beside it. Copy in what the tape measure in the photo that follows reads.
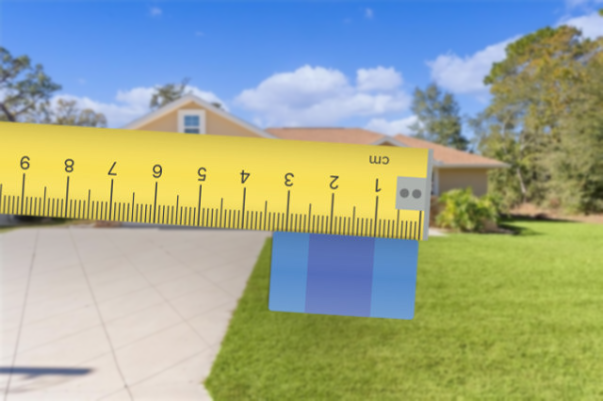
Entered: value=3.3 unit=cm
